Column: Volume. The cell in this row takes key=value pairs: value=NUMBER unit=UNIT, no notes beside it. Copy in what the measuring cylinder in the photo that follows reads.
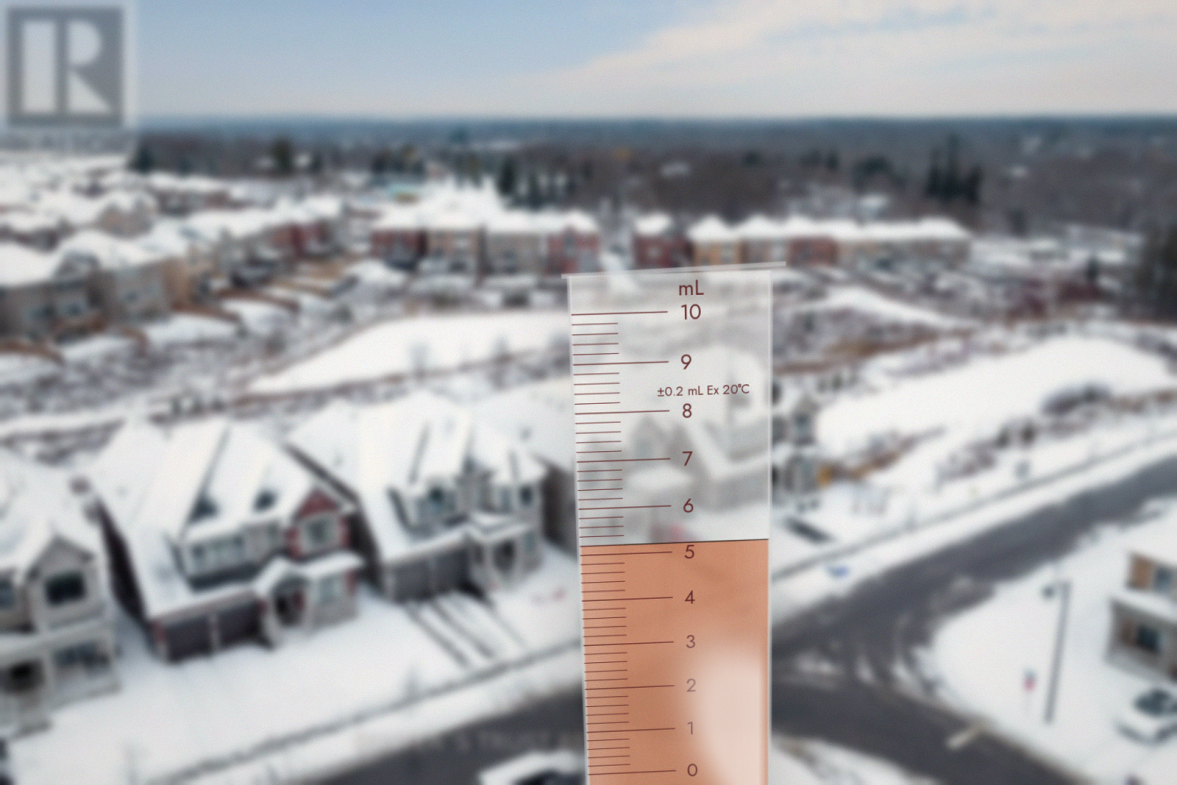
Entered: value=5.2 unit=mL
